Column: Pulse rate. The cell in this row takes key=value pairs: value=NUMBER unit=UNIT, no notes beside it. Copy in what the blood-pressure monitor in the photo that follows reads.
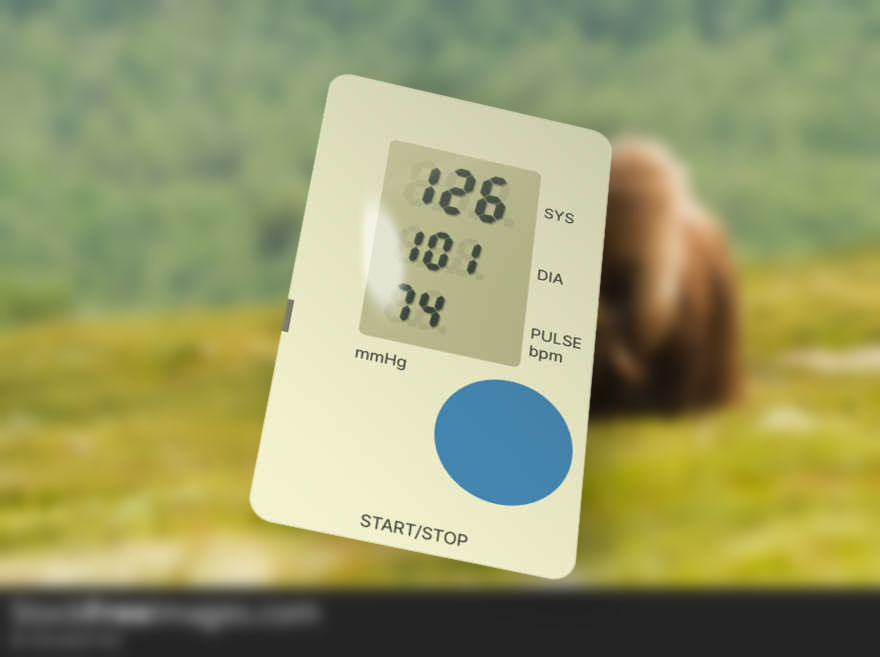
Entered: value=74 unit=bpm
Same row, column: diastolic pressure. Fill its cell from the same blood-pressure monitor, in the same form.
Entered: value=101 unit=mmHg
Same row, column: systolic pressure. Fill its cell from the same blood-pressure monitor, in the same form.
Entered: value=126 unit=mmHg
